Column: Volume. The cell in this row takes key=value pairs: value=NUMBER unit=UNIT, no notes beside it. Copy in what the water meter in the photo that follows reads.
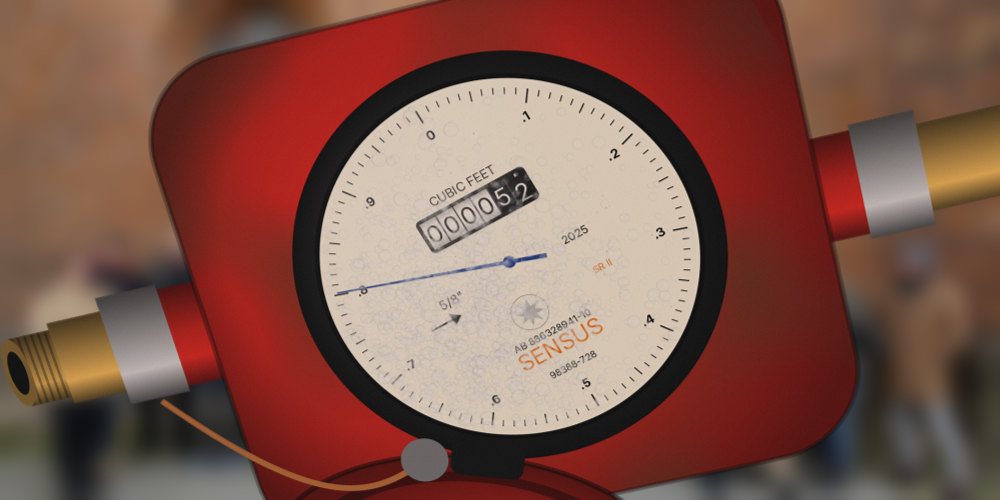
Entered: value=51.80 unit=ft³
